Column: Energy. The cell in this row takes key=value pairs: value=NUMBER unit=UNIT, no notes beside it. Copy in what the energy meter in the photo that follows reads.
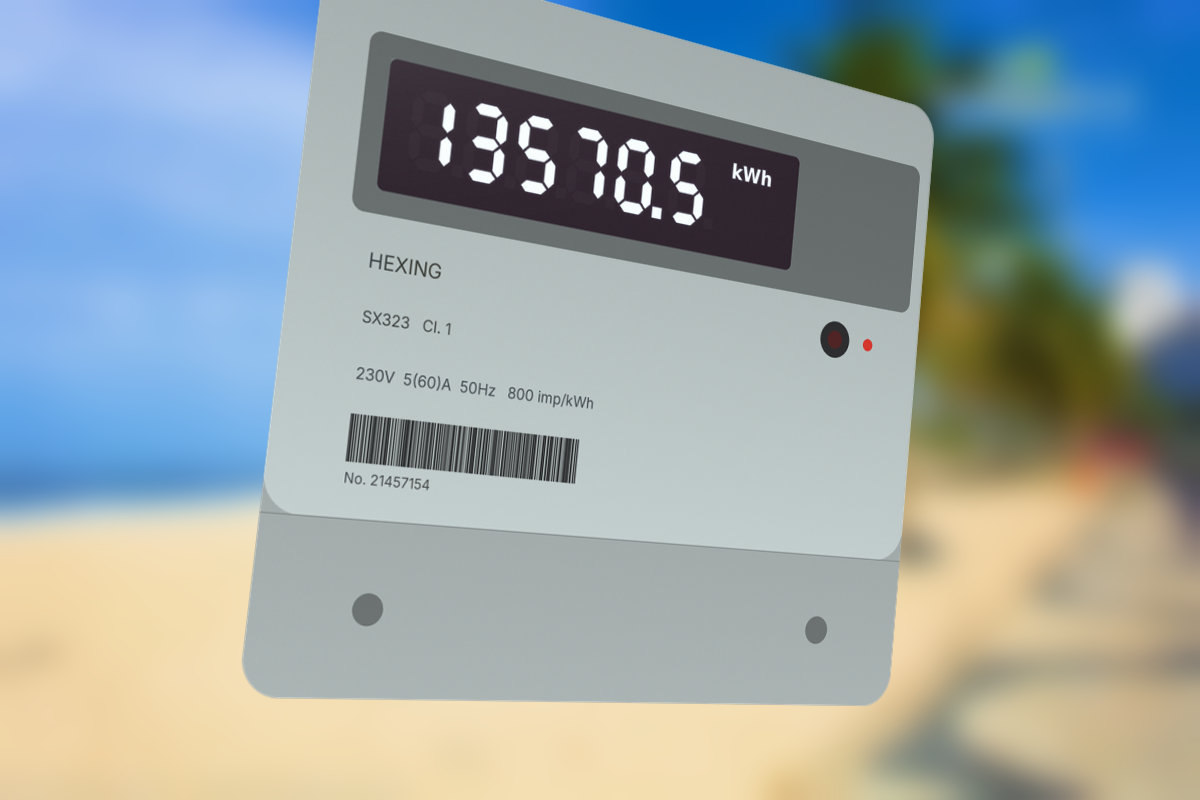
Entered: value=13570.5 unit=kWh
